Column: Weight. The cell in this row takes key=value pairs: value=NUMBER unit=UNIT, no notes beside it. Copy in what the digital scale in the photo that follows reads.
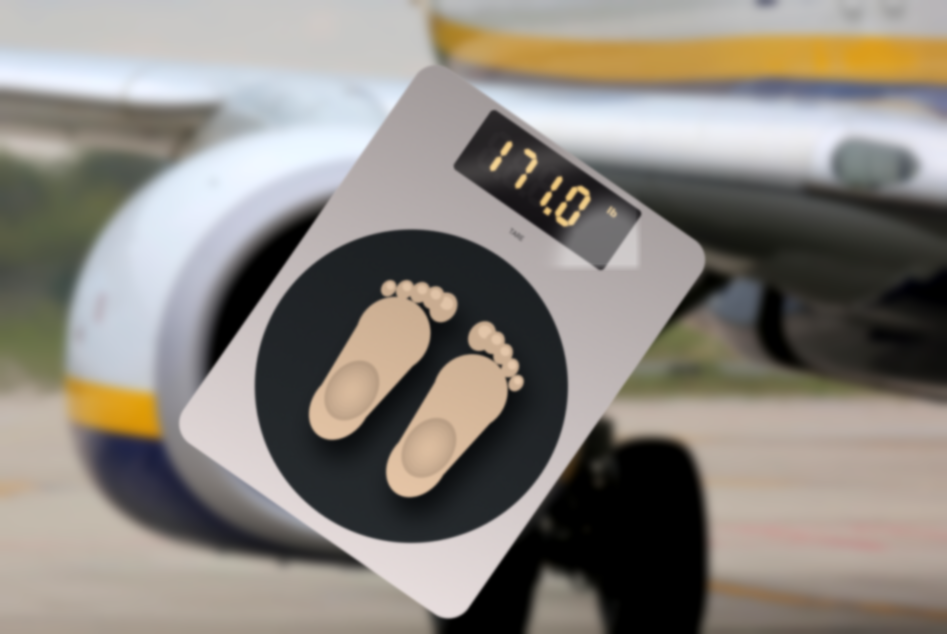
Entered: value=171.0 unit=lb
